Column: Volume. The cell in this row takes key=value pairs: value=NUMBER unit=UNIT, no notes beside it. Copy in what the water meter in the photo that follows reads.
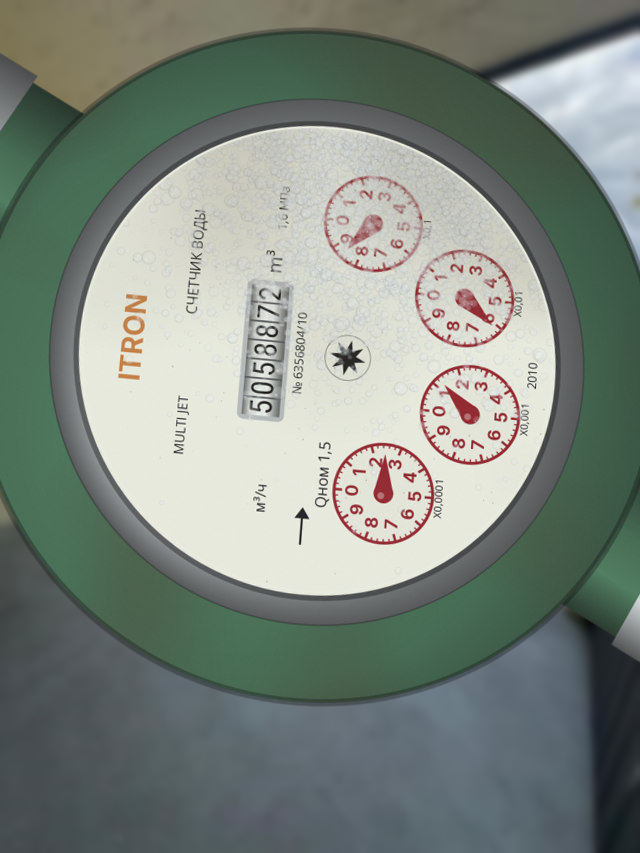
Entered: value=5058872.8612 unit=m³
